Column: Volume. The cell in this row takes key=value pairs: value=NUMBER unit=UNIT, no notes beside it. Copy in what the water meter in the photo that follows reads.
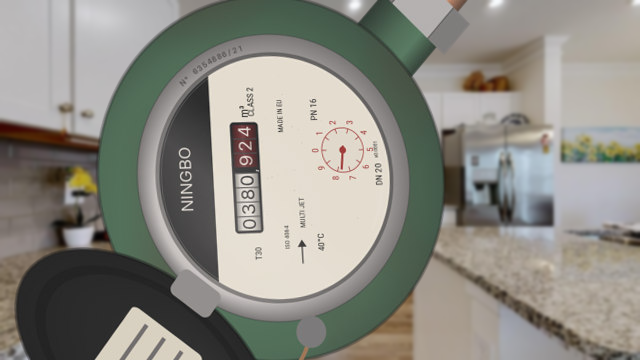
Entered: value=380.9247 unit=m³
